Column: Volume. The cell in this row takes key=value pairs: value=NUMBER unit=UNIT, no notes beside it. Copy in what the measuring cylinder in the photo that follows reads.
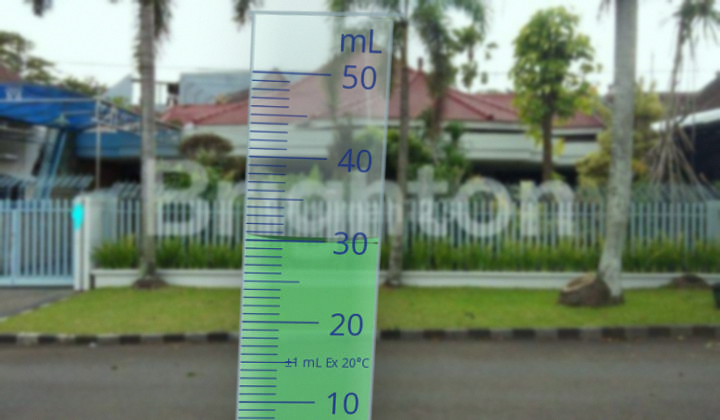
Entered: value=30 unit=mL
